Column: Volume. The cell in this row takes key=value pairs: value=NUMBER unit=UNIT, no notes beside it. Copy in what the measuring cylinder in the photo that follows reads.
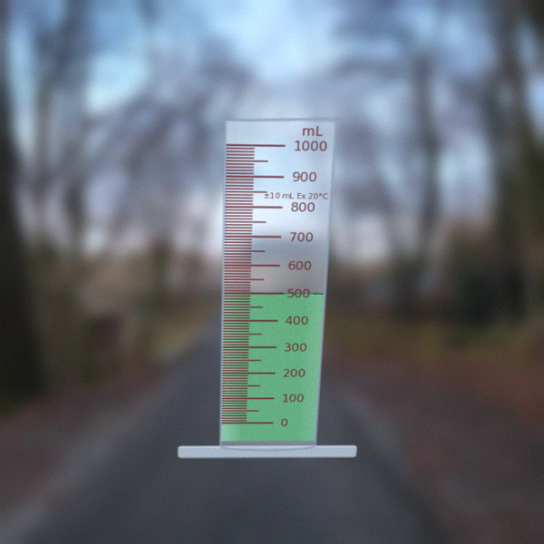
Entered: value=500 unit=mL
